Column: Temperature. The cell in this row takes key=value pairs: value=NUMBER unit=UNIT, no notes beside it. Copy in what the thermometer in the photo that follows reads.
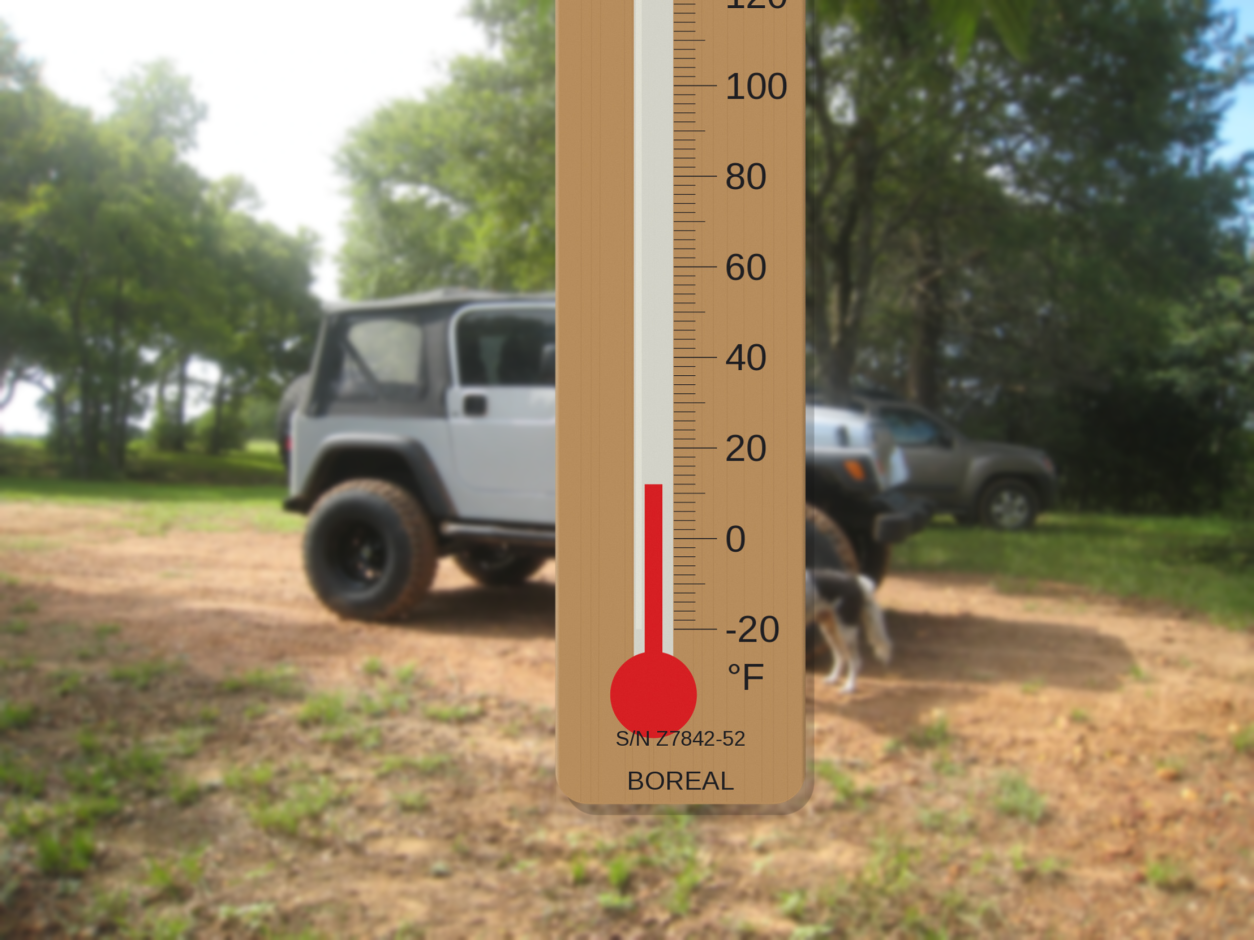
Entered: value=12 unit=°F
